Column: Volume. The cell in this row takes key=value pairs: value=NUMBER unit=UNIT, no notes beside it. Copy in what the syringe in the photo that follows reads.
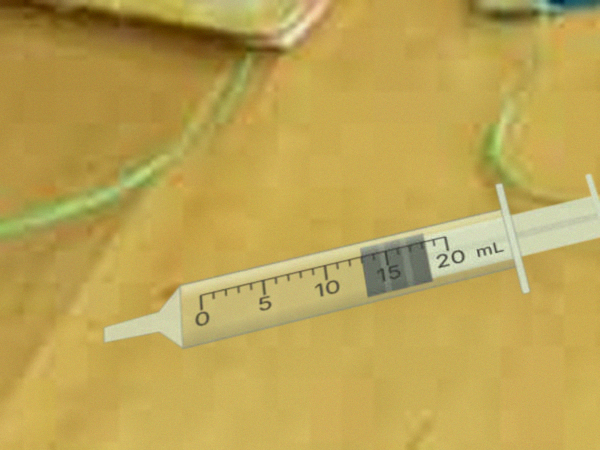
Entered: value=13 unit=mL
